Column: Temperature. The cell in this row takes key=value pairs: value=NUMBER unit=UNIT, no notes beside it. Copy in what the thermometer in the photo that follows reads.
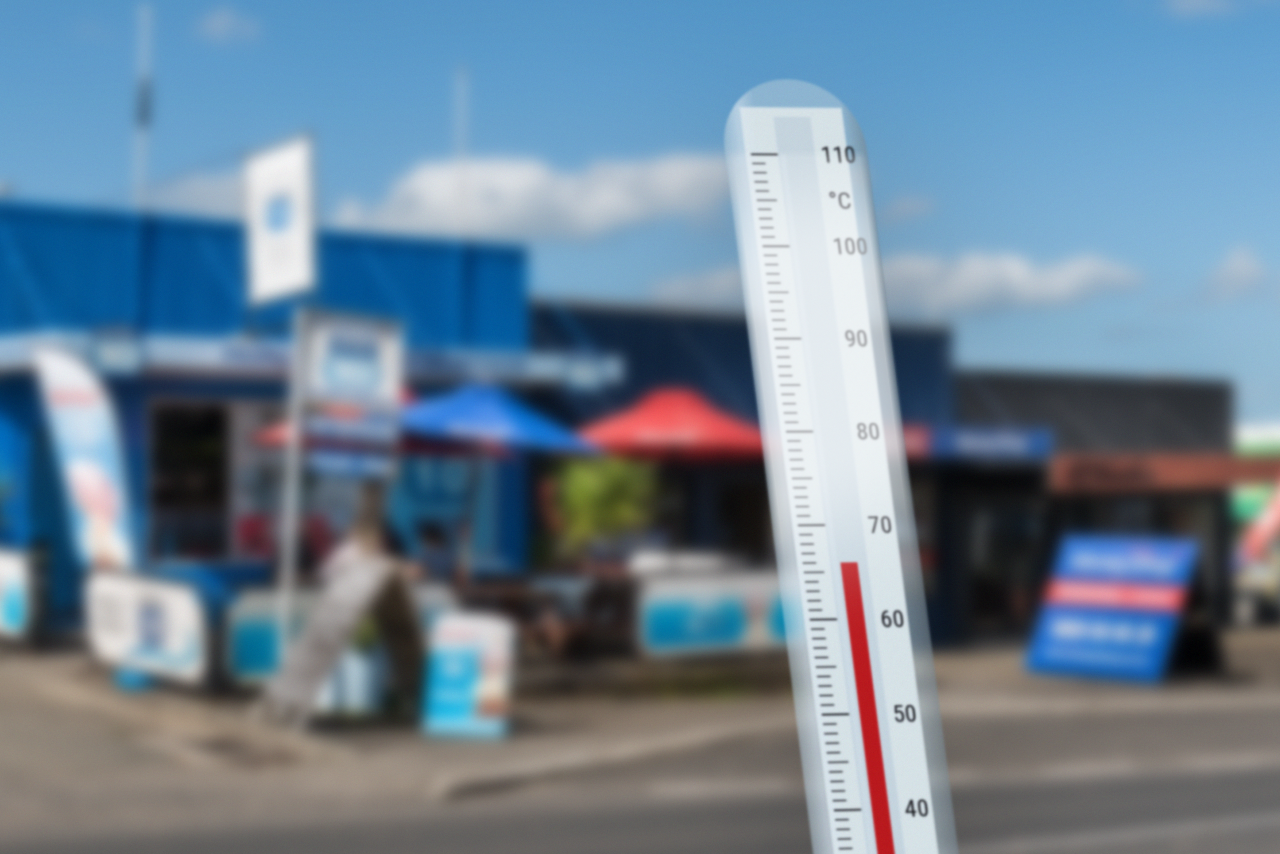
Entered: value=66 unit=°C
